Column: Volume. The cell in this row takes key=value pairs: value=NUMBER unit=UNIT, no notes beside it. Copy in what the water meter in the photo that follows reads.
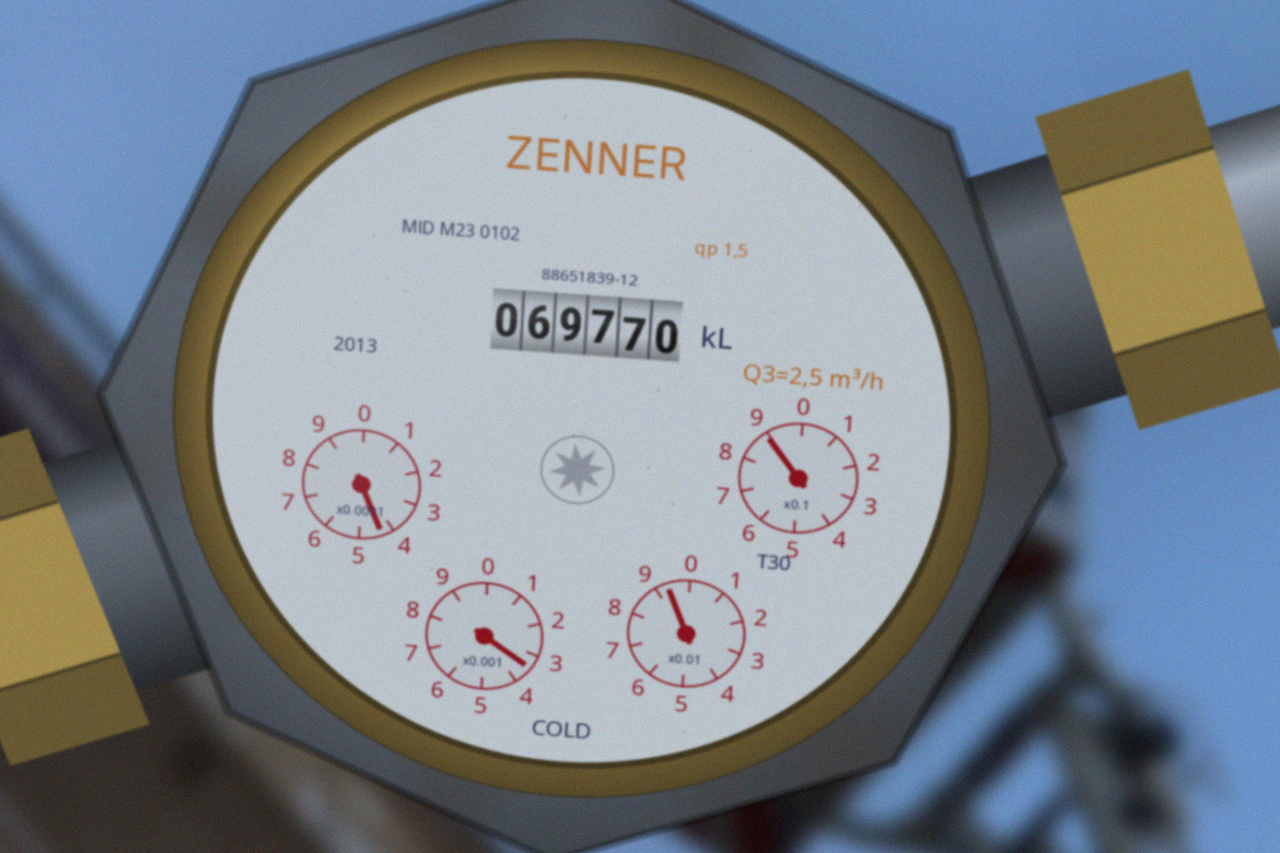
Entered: value=69769.8934 unit=kL
